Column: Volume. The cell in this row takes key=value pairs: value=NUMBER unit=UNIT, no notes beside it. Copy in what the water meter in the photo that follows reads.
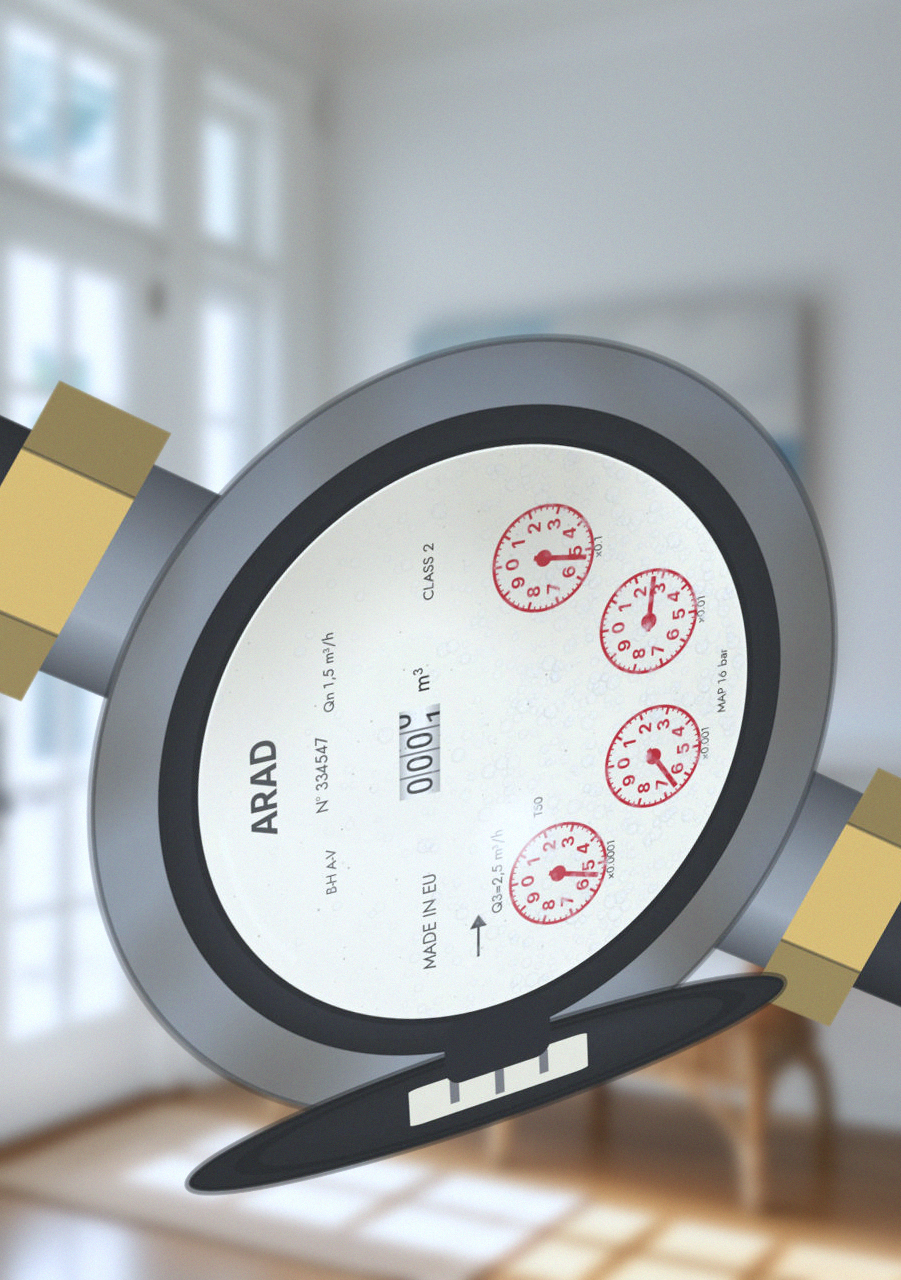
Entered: value=0.5265 unit=m³
